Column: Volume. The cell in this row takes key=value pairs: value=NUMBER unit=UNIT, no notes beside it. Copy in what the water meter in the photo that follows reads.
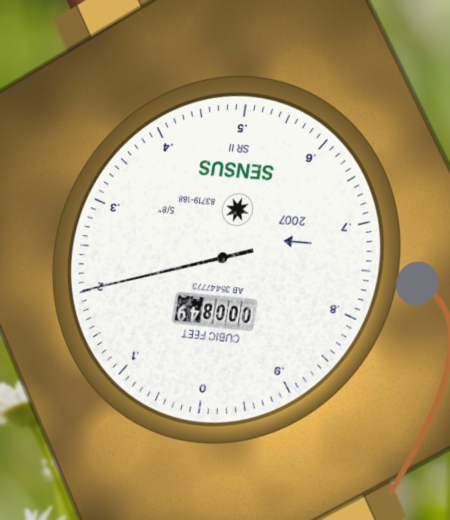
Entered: value=849.20 unit=ft³
